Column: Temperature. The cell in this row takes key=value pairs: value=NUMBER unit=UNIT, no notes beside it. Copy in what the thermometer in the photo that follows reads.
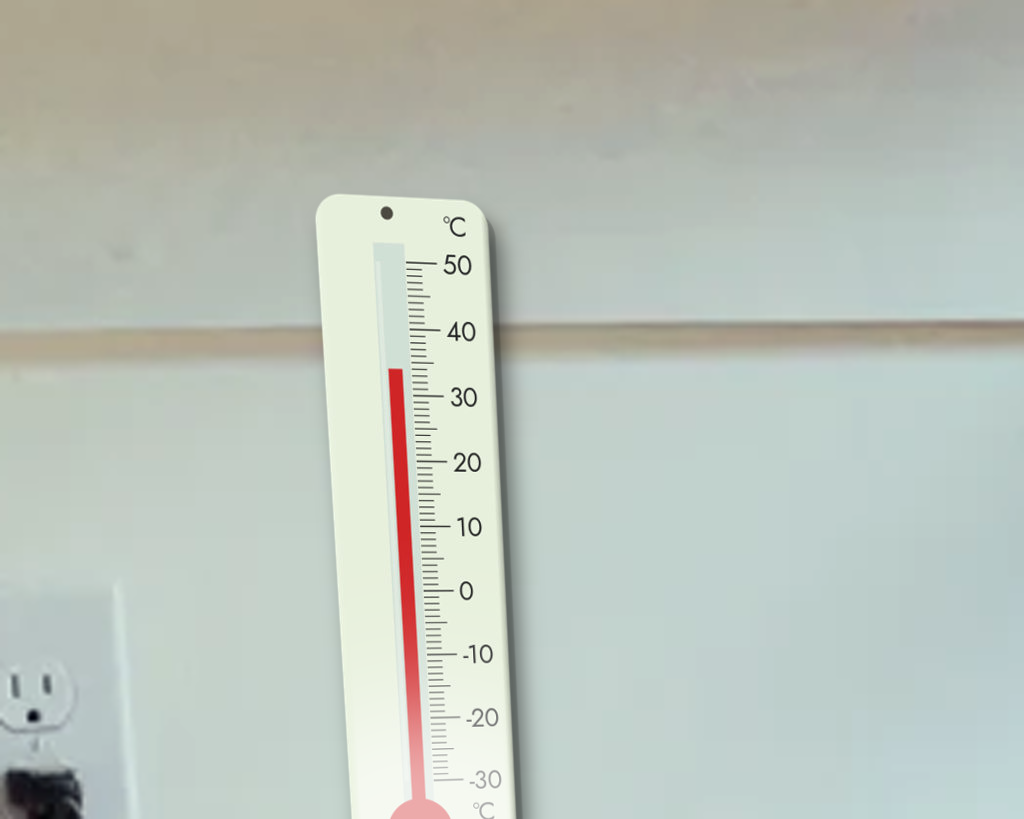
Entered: value=34 unit=°C
